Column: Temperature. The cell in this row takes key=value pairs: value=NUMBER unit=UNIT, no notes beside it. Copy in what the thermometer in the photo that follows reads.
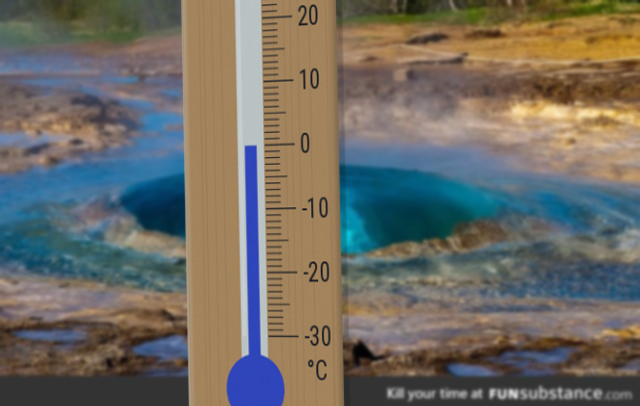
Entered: value=0 unit=°C
